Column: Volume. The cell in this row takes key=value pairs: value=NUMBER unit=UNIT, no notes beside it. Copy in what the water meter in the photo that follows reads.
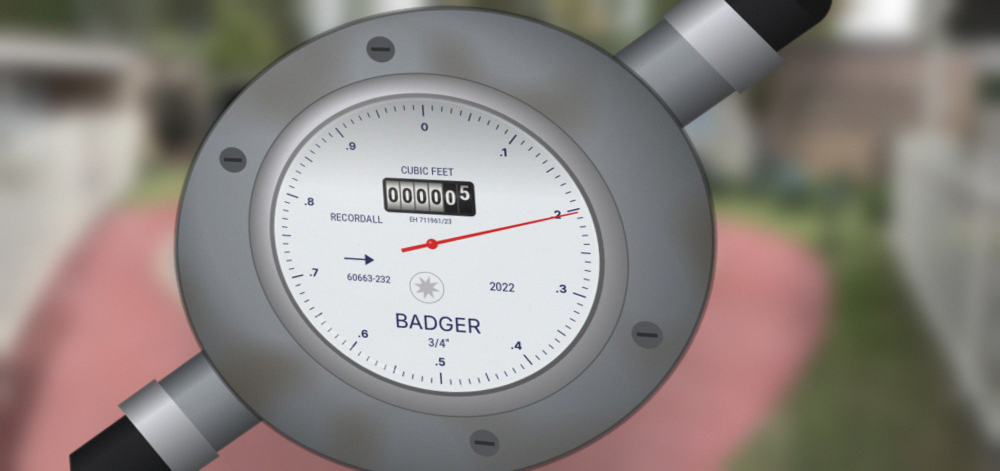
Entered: value=5.20 unit=ft³
